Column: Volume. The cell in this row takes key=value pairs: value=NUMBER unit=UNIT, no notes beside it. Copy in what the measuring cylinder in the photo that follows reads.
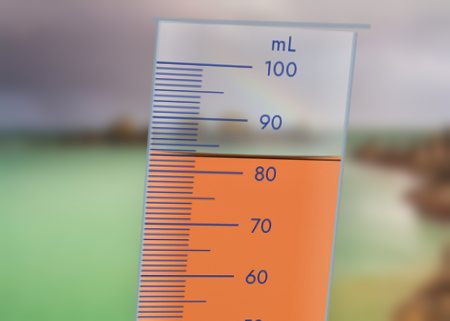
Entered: value=83 unit=mL
